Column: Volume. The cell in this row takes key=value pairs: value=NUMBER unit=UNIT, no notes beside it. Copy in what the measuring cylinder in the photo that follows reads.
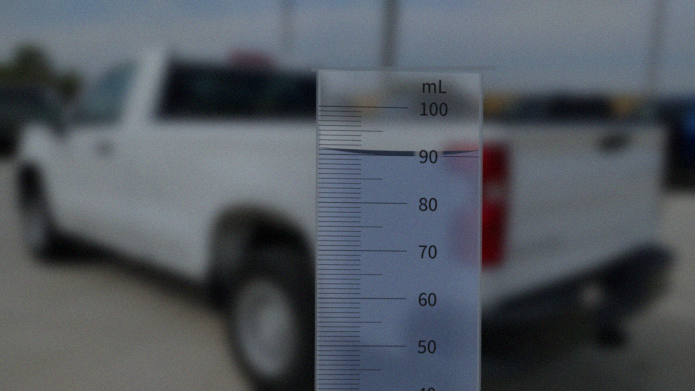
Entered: value=90 unit=mL
